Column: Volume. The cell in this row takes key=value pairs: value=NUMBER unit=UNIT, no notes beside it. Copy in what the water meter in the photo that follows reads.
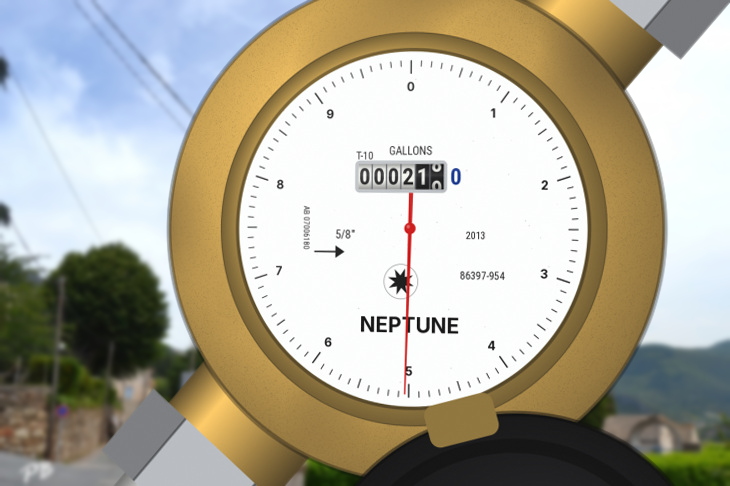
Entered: value=2185.0 unit=gal
